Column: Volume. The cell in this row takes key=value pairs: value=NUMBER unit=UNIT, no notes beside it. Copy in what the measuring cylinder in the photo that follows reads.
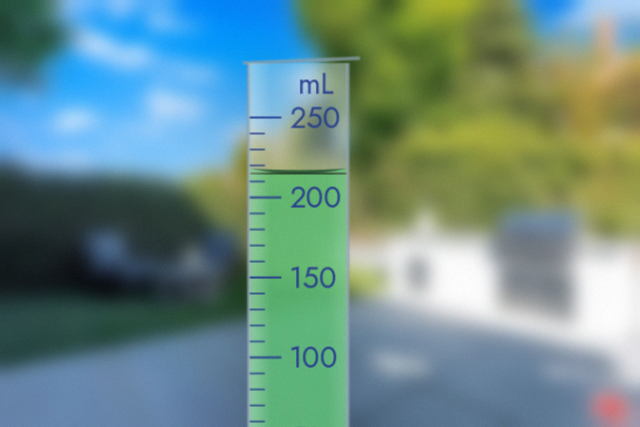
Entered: value=215 unit=mL
